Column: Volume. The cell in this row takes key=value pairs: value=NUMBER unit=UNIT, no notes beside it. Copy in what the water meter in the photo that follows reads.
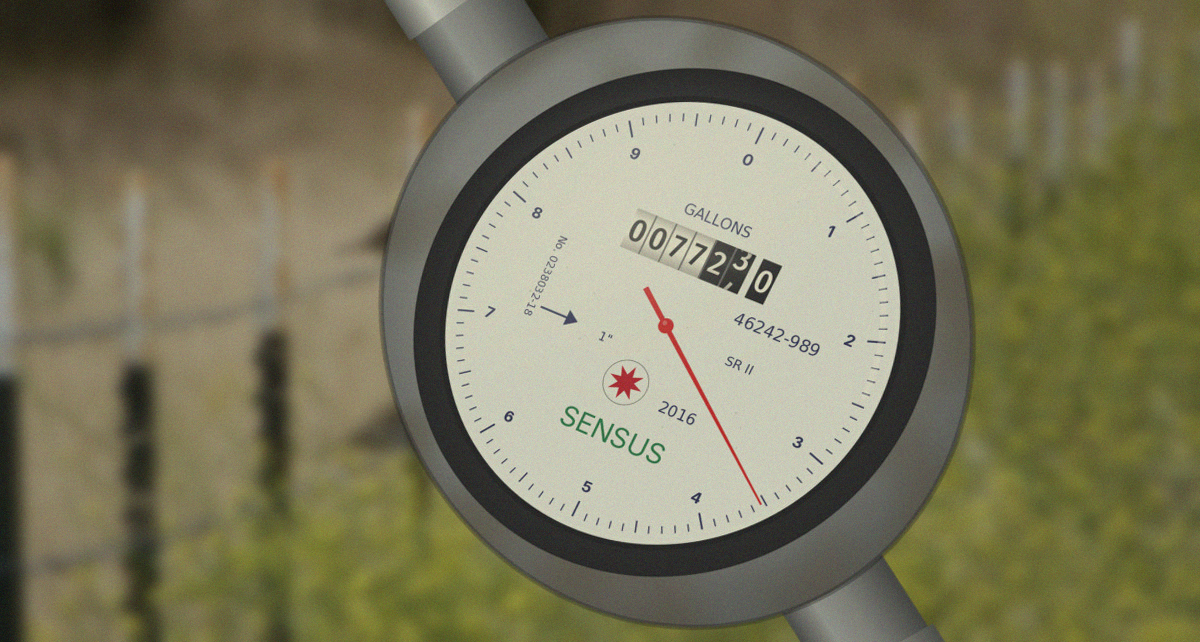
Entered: value=77233.5 unit=gal
